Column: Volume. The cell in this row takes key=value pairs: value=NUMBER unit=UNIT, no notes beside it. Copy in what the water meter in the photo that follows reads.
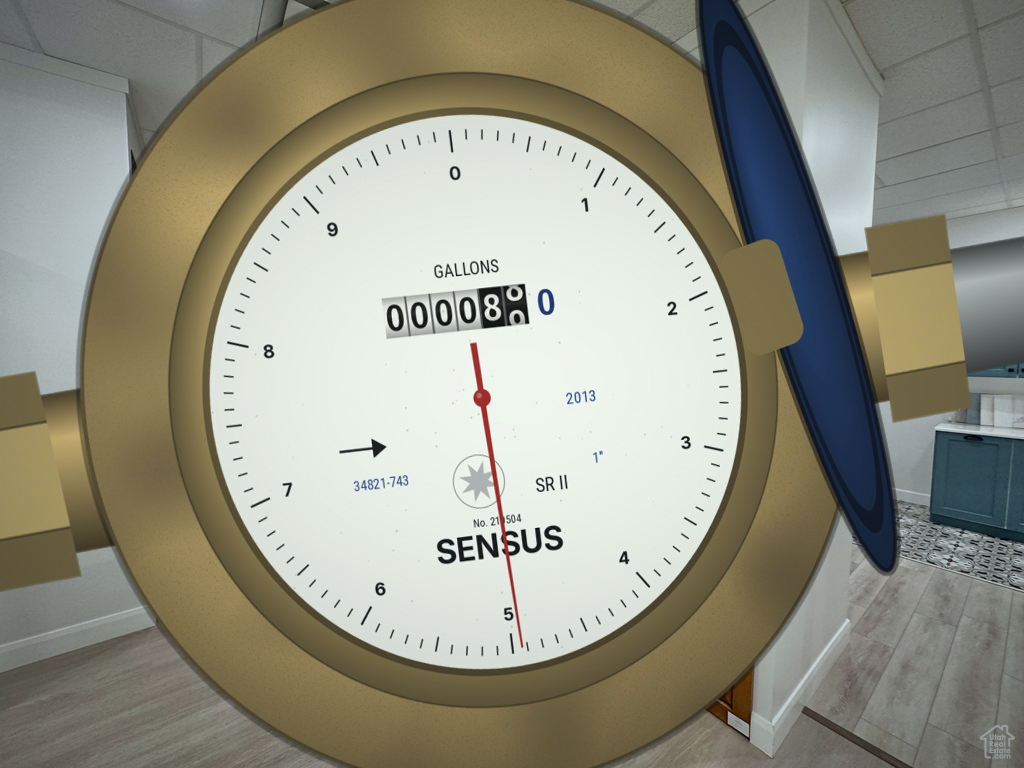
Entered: value=884.9 unit=gal
